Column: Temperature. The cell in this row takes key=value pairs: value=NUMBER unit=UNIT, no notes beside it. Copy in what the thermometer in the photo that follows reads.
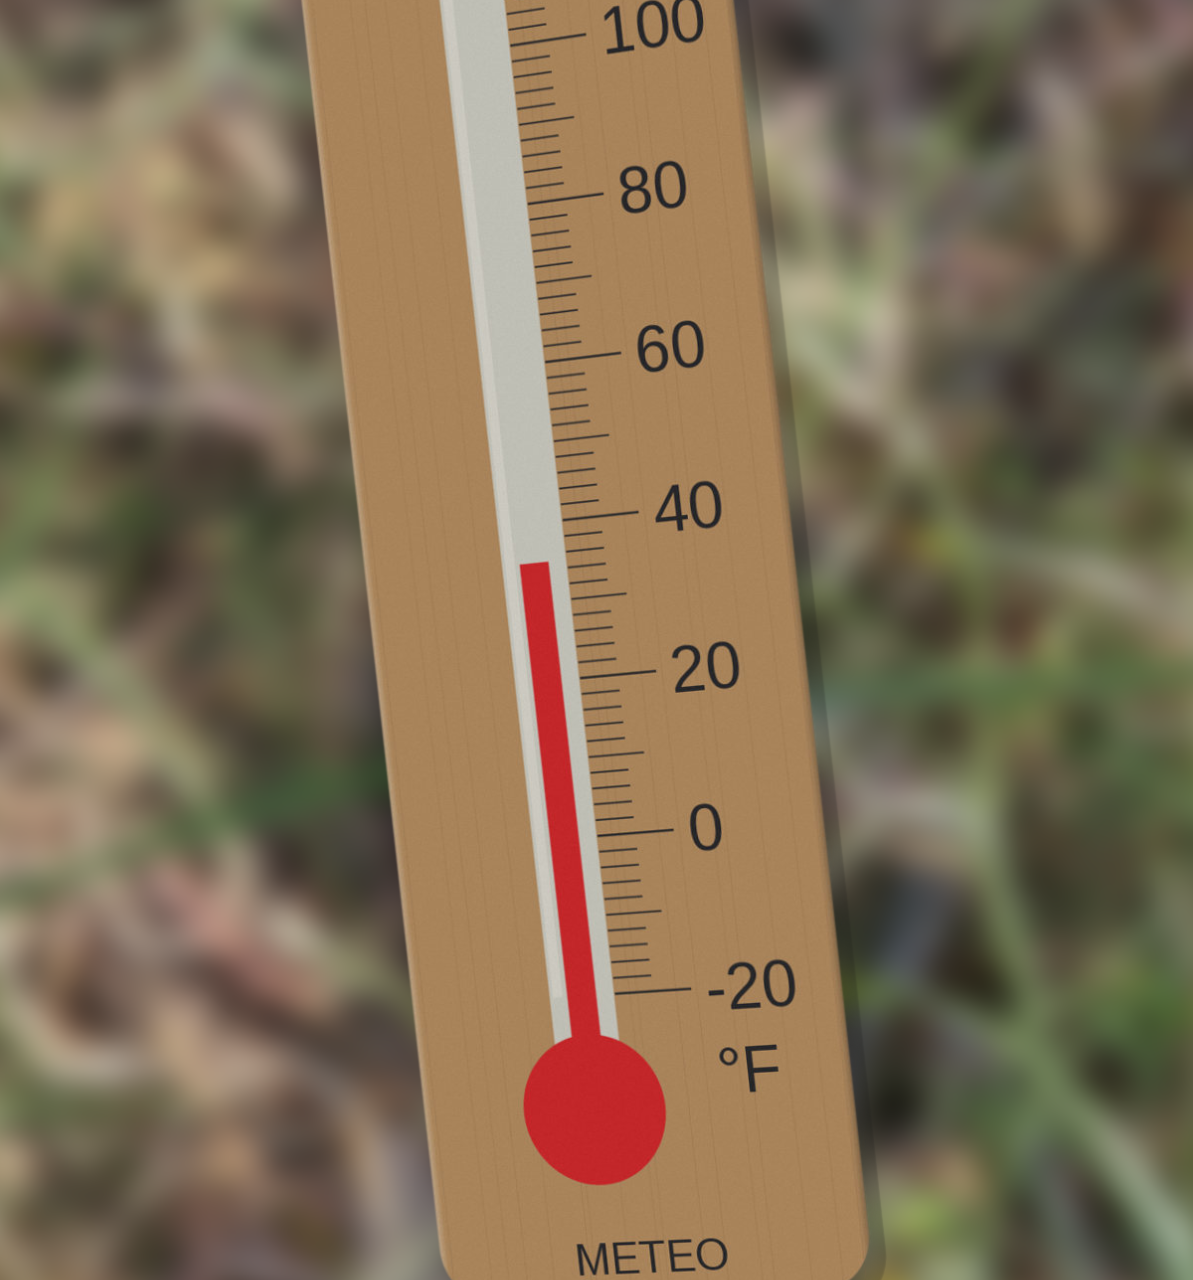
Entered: value=35 unit=°F
